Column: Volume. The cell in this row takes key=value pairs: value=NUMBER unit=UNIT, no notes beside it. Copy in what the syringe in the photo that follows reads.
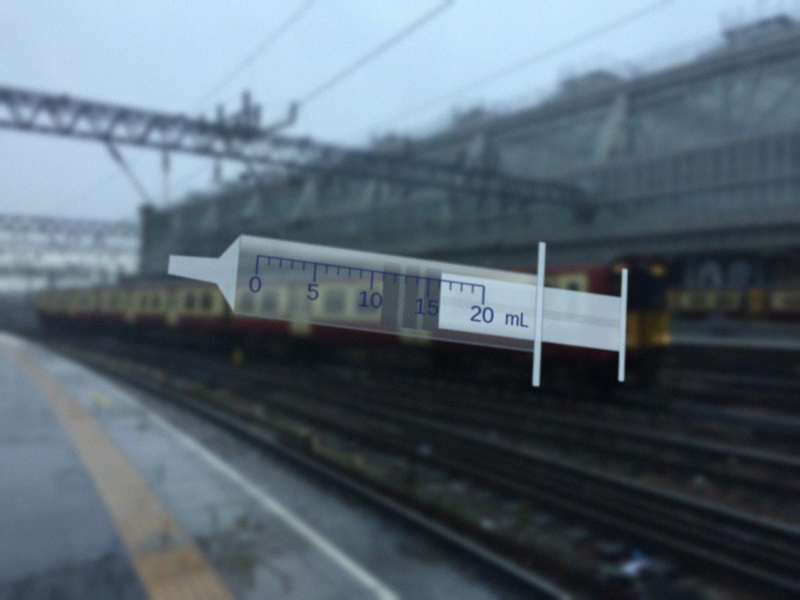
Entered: value=11 unit=mL
